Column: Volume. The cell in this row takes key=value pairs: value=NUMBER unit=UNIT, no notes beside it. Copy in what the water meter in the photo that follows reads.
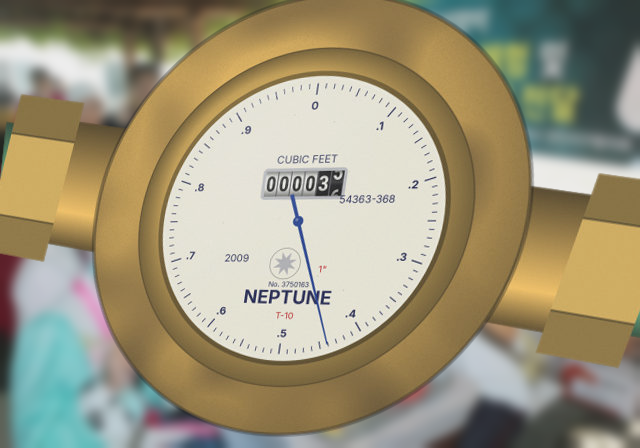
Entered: value=35.44 unit=ft³
